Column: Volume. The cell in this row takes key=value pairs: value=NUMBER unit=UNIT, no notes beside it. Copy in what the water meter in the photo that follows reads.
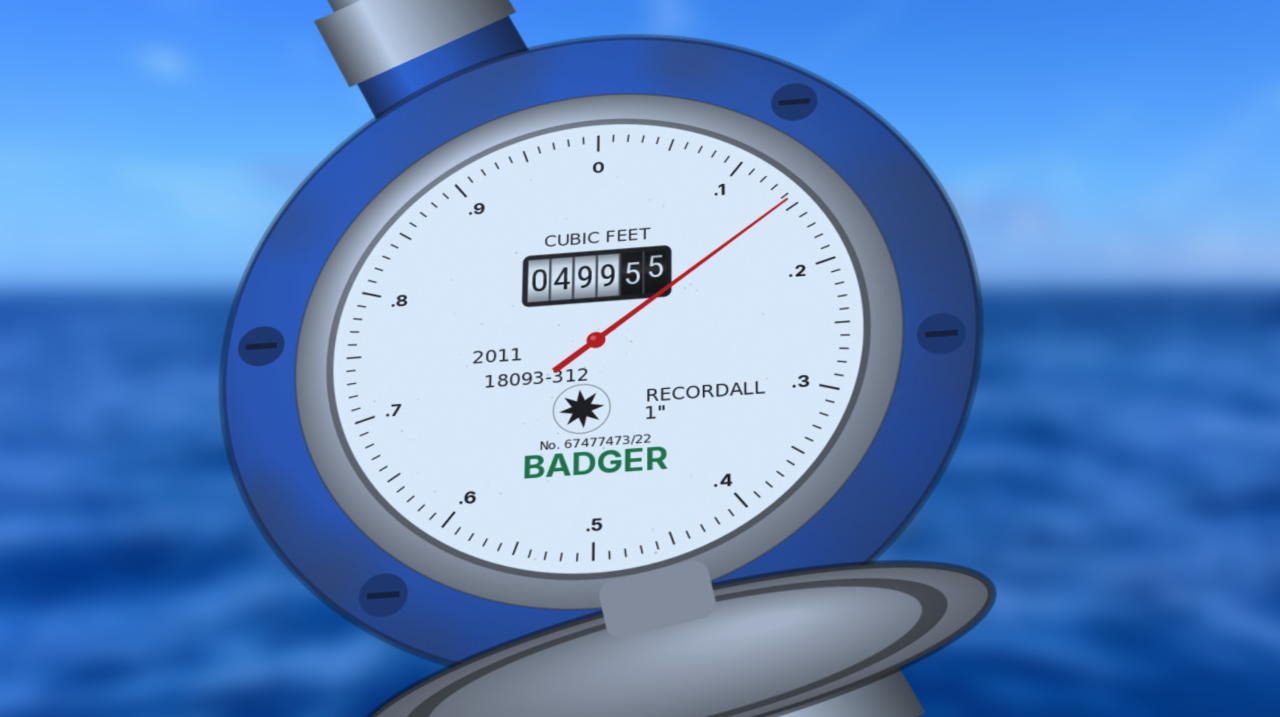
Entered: value=49955.14 unit=ft³
